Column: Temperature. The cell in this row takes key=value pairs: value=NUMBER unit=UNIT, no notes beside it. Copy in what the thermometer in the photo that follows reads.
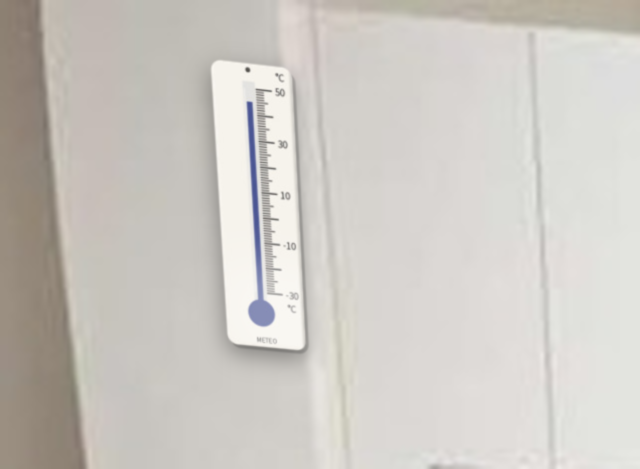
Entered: value=45 unit=°C
